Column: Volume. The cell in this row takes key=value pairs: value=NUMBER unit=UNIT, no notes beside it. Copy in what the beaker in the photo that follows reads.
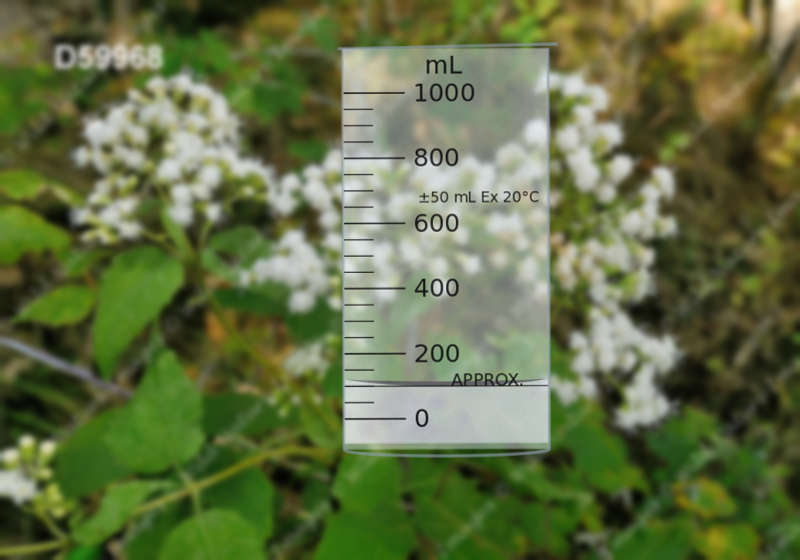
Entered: value=100 unit=mL
